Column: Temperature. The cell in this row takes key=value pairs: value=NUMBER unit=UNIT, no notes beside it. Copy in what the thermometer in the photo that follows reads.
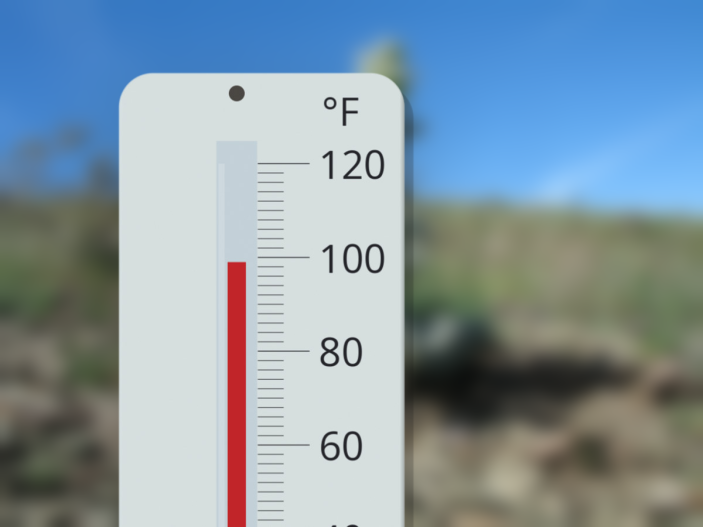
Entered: value=99 unit=°F
